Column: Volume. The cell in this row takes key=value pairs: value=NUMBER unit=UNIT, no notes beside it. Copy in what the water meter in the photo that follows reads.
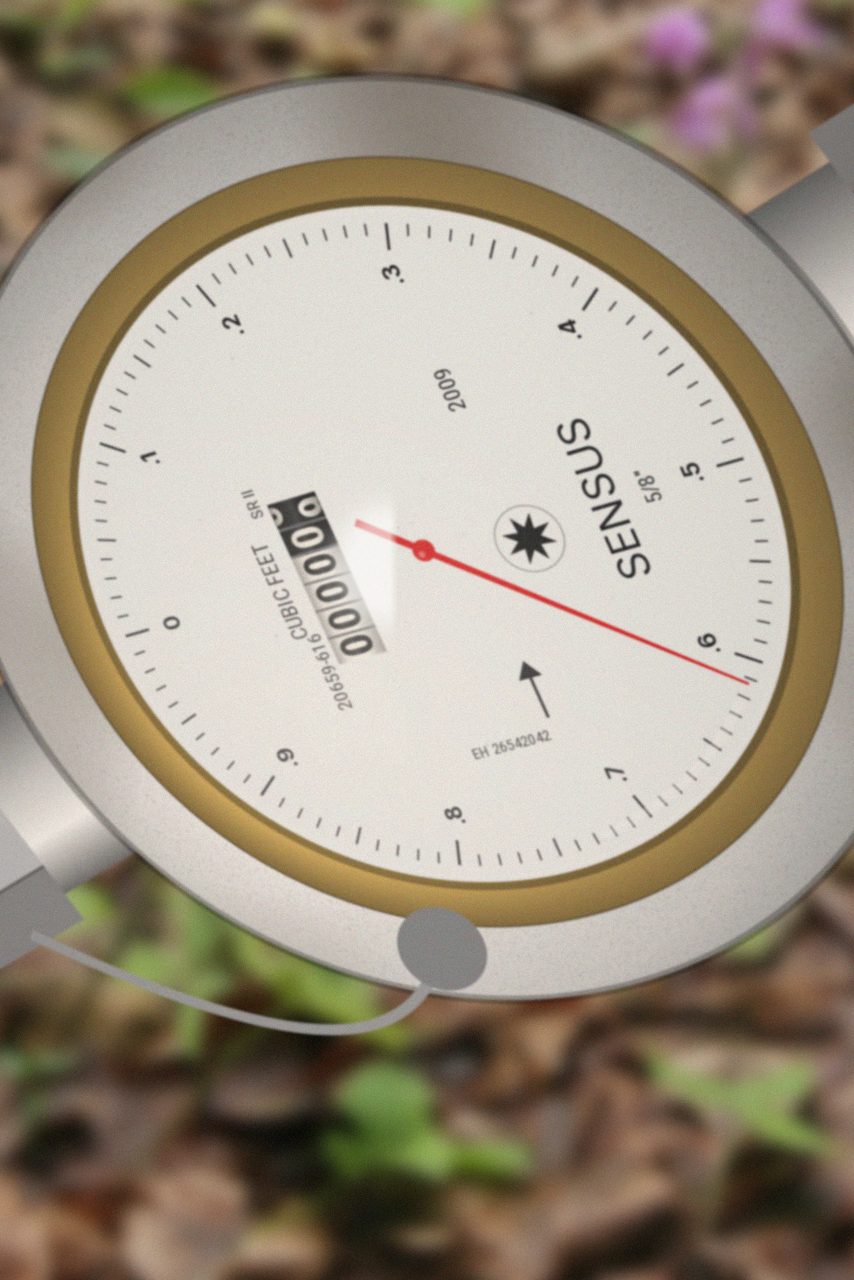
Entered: value=8.61 unit=ft³
